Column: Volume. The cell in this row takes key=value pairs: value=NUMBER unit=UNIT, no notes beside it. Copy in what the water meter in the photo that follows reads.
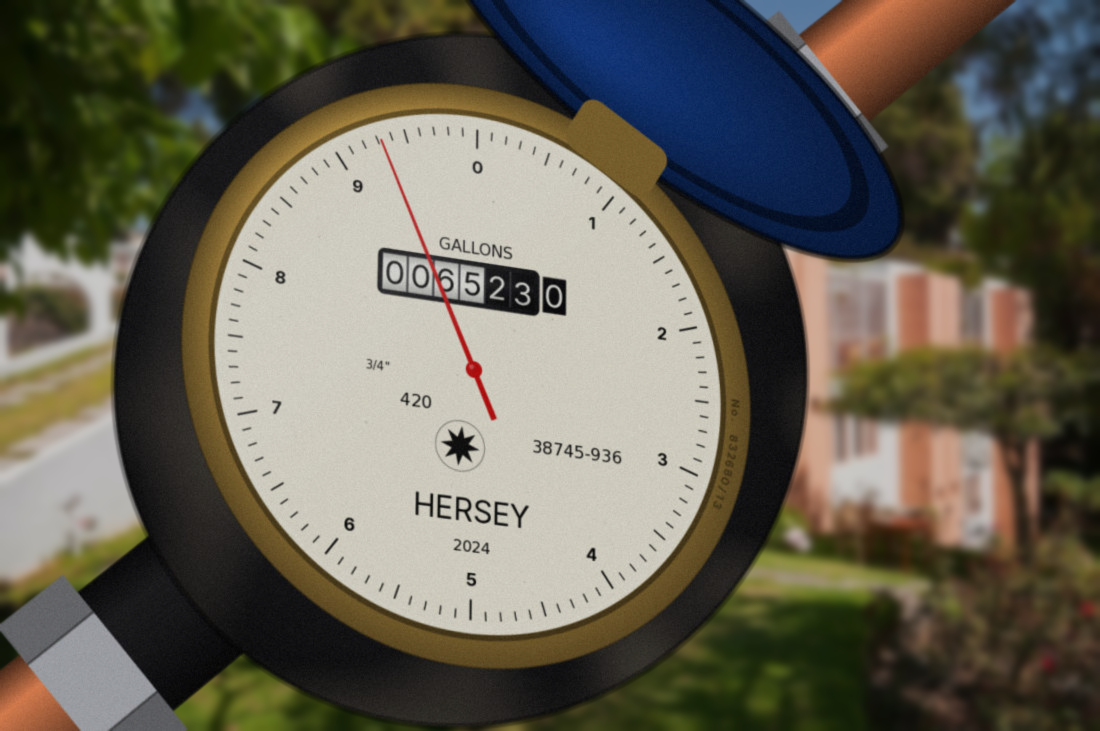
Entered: value=65229.3 unit=gal
